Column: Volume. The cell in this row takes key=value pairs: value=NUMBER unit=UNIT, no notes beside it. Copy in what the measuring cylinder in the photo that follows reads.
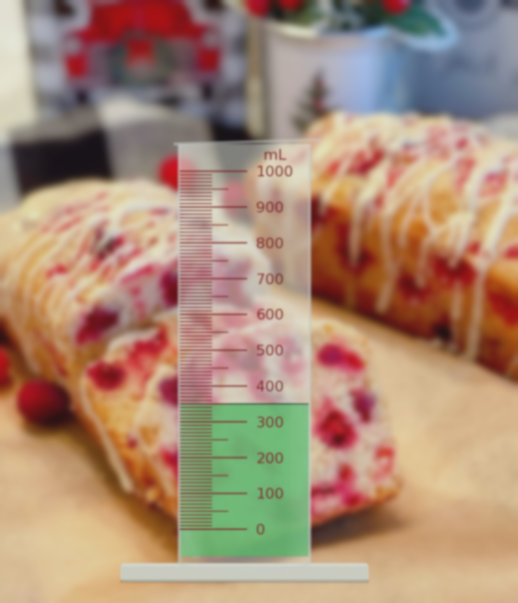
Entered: value=350 unit=mL
